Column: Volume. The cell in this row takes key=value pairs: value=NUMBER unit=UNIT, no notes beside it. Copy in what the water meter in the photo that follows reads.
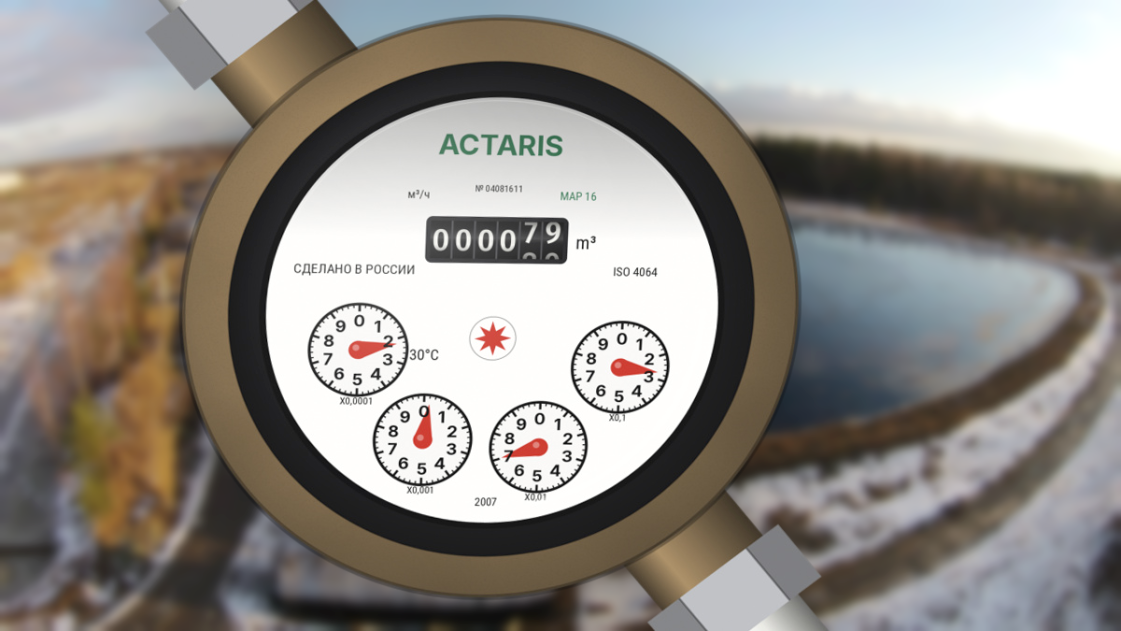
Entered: value=79.2702 unit=m³
